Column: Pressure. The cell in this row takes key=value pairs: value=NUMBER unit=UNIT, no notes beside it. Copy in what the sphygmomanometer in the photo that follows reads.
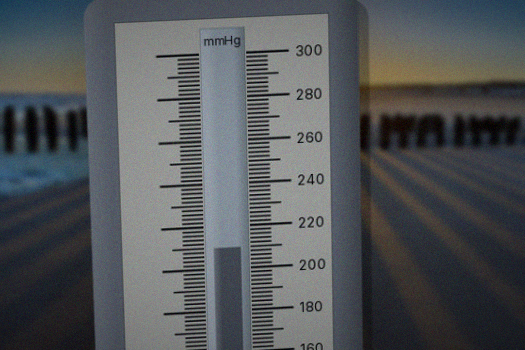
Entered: value=210 unit=mmHg
